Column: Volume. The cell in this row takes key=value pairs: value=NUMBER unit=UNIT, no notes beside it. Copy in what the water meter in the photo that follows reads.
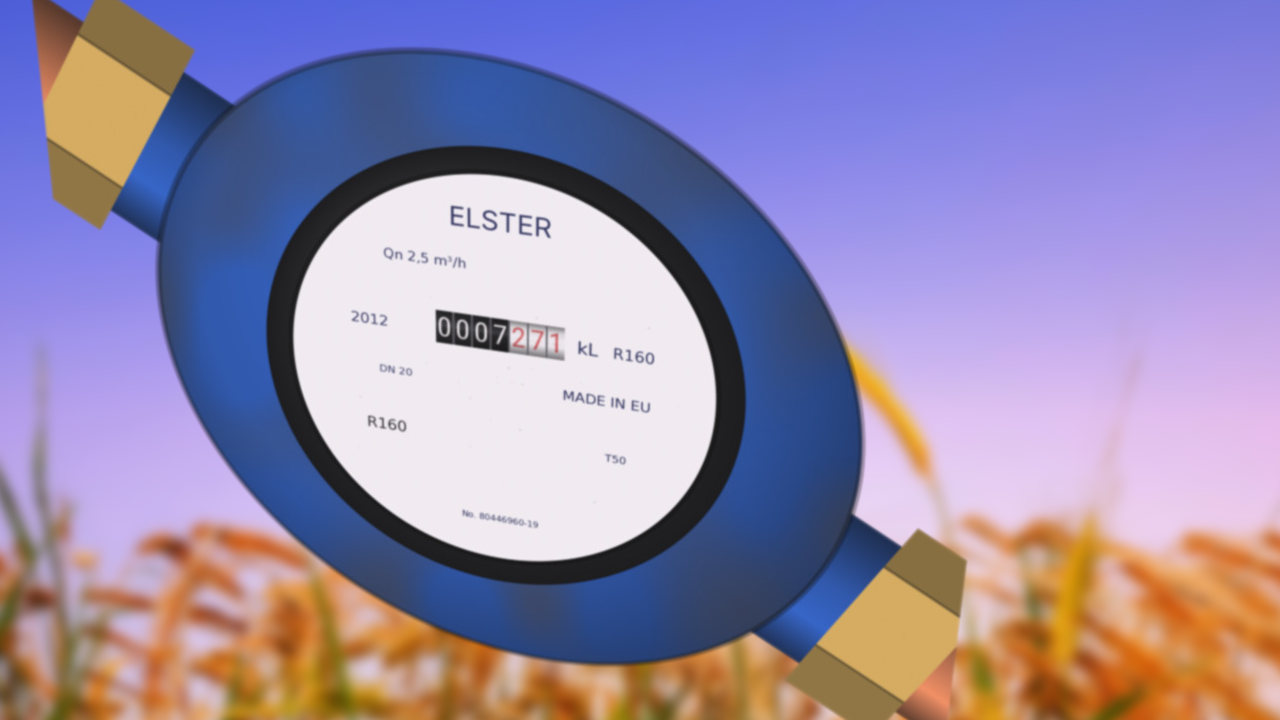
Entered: value=7.271 unit=kL
